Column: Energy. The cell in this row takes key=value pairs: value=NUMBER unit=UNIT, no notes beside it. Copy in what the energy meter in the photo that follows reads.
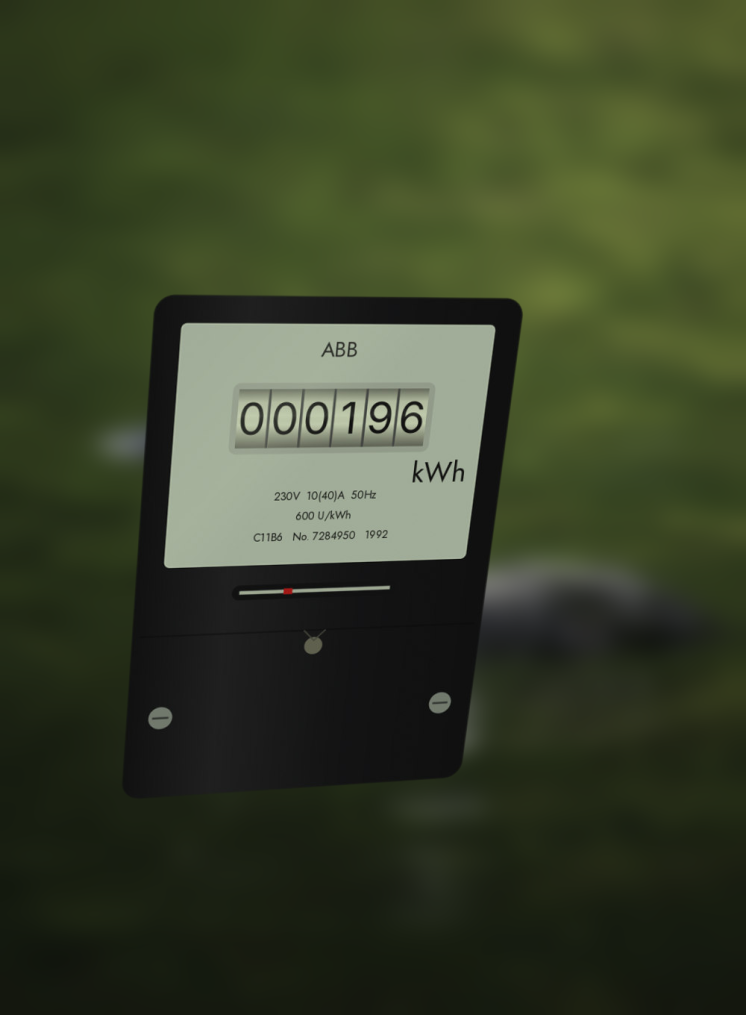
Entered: value=196 unit=kWh
